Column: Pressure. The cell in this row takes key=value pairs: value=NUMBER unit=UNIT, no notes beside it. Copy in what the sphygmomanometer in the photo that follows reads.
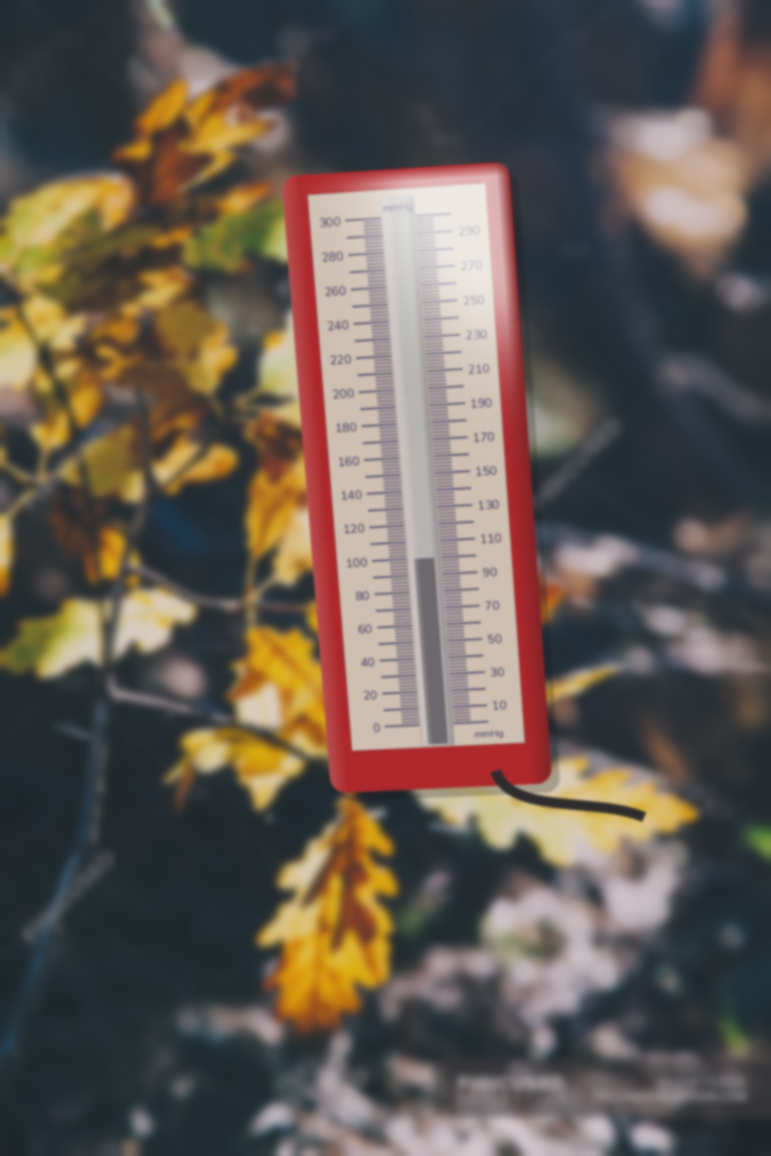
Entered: value=100 unit=mmHg
